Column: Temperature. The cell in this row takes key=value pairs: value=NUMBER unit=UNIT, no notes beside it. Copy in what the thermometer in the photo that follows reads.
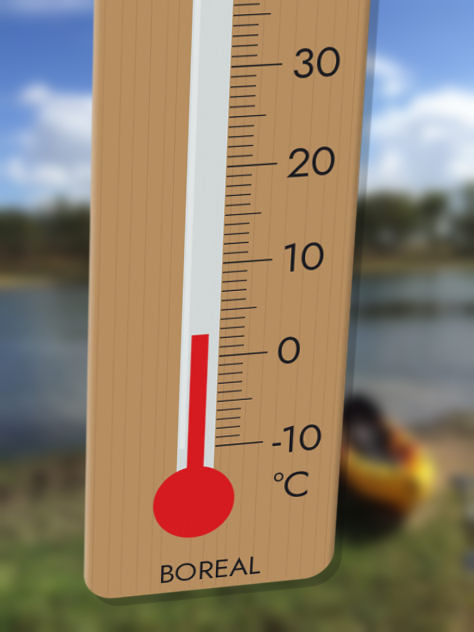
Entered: value=2.5 unit=°C
